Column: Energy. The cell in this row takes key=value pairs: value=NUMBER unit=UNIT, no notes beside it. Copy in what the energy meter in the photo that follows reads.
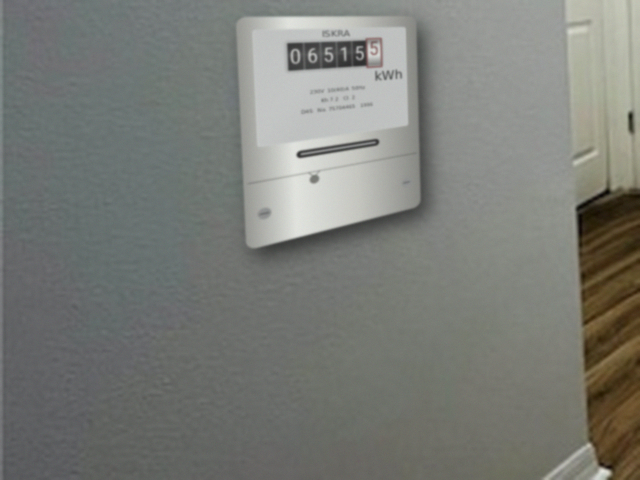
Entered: value=6515.5 unit=kWh
